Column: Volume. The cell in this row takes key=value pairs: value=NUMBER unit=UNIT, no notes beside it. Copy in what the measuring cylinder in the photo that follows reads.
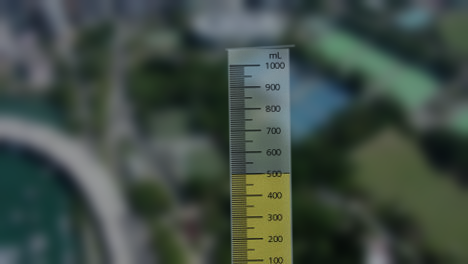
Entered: value=500 unit=mL
